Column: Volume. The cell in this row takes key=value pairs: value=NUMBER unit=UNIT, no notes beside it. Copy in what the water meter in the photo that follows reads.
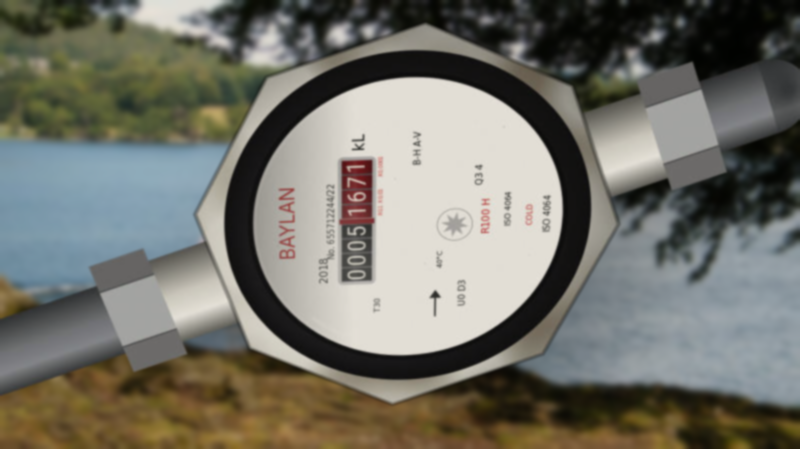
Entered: value=5.1671 unit=kL
